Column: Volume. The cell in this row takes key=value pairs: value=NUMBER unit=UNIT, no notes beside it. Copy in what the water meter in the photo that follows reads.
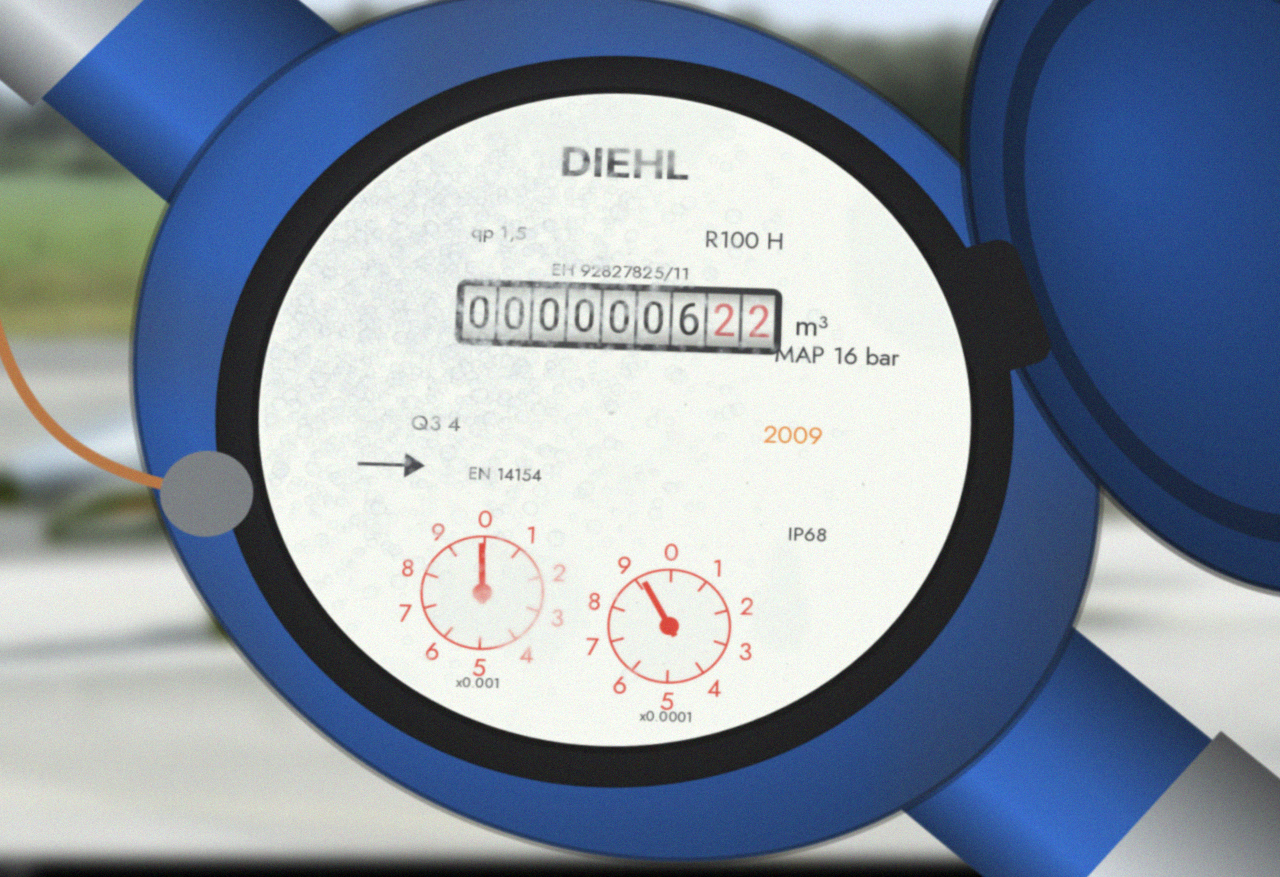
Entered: value=6.2199 unit=m³
